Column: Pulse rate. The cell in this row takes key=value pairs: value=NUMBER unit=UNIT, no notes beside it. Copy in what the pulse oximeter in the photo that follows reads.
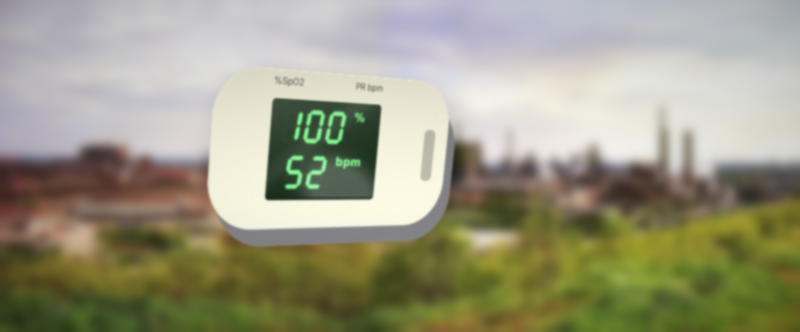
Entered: value=52 unit=bpm
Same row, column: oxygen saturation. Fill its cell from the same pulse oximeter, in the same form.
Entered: value=100 unit=%
